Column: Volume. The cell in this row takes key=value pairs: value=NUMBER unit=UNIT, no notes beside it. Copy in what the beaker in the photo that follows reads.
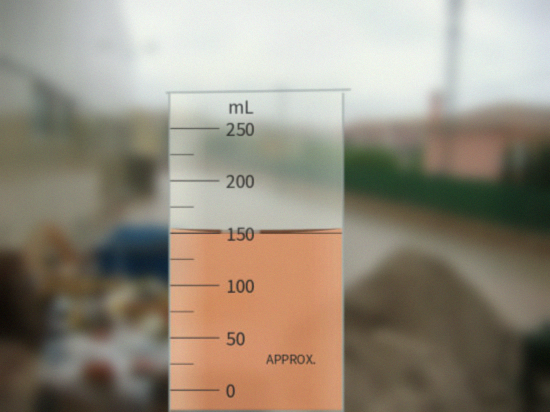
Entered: value=150 unit=mL
